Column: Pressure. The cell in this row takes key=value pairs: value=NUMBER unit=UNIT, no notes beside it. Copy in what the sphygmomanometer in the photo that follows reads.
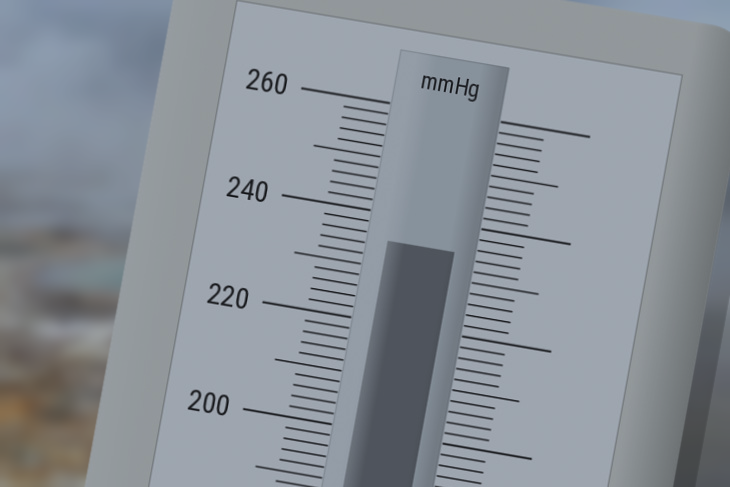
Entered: value=235 unit=mmHg
